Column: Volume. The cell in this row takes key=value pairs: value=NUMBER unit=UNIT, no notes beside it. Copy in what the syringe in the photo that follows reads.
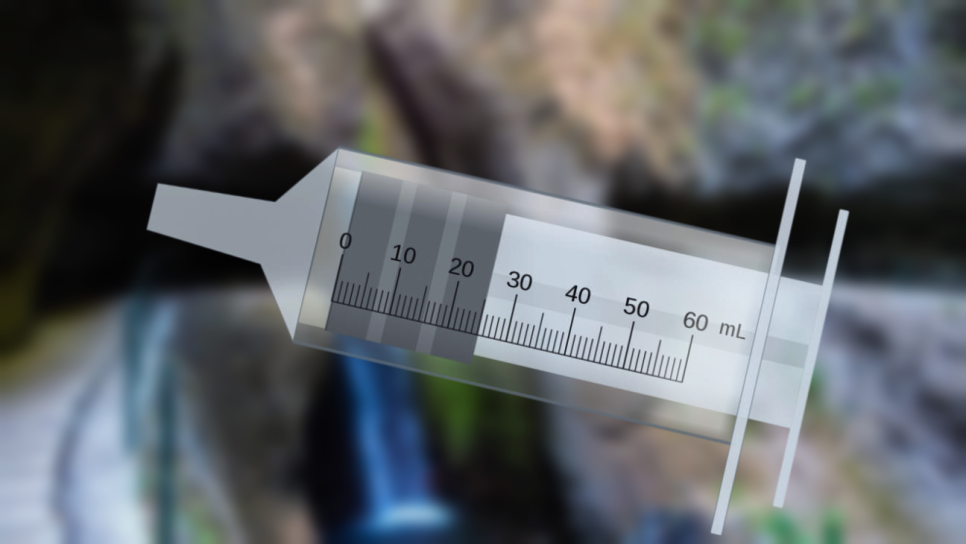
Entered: value=0 unit=mL
